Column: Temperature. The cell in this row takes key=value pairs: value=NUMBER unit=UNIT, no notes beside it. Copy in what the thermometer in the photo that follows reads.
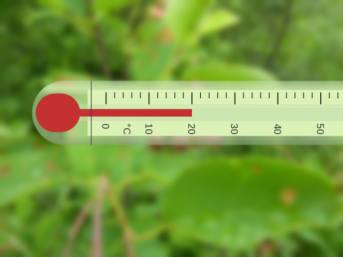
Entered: value=20 unit=°C
